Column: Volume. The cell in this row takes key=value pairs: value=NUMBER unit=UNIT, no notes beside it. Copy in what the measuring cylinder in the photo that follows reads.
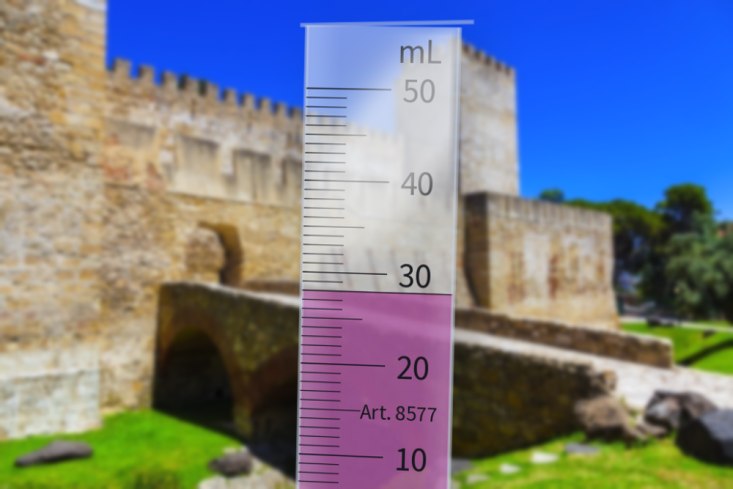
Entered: value=28 unit=mL
